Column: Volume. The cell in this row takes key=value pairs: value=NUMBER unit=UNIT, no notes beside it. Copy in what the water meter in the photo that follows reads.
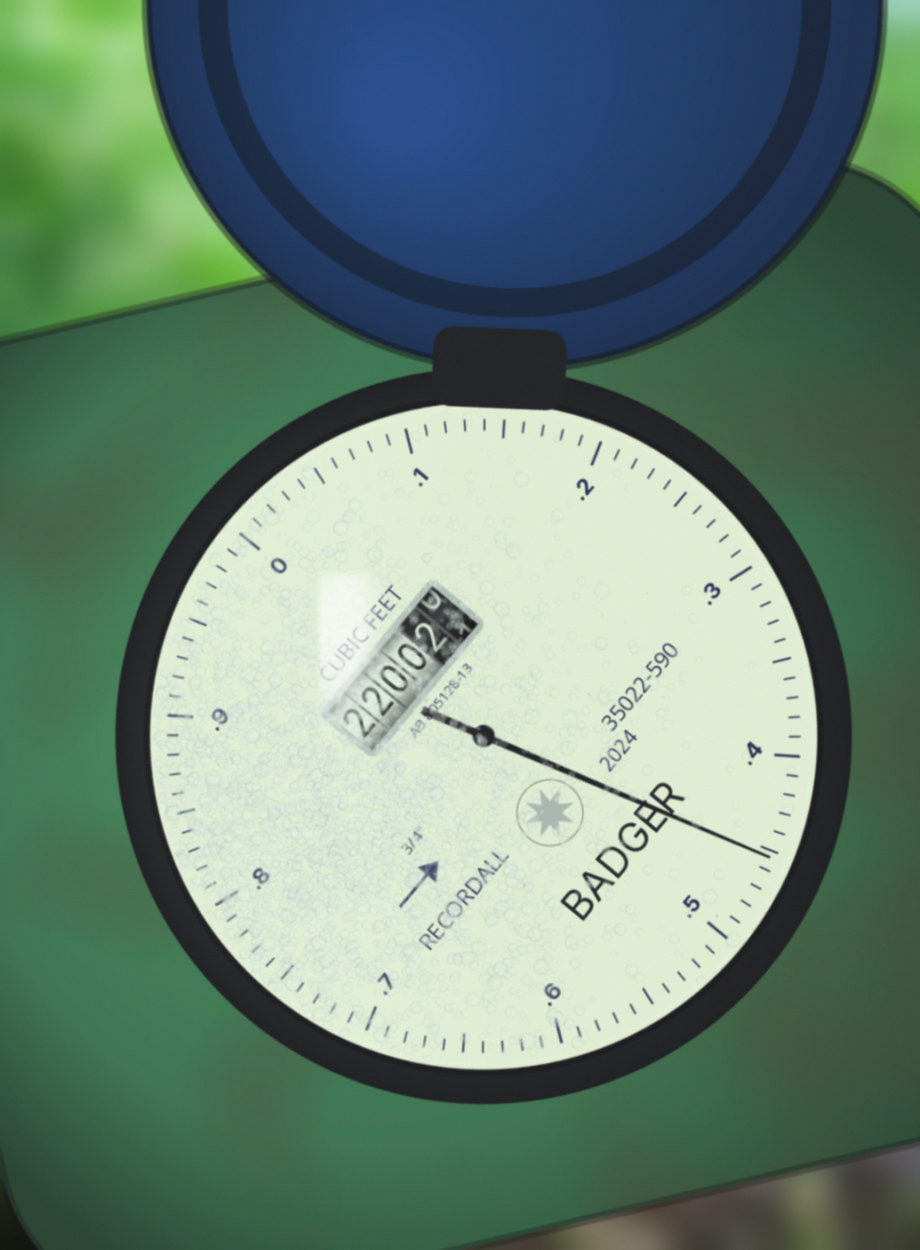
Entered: value=220020.45 unit=ft³
